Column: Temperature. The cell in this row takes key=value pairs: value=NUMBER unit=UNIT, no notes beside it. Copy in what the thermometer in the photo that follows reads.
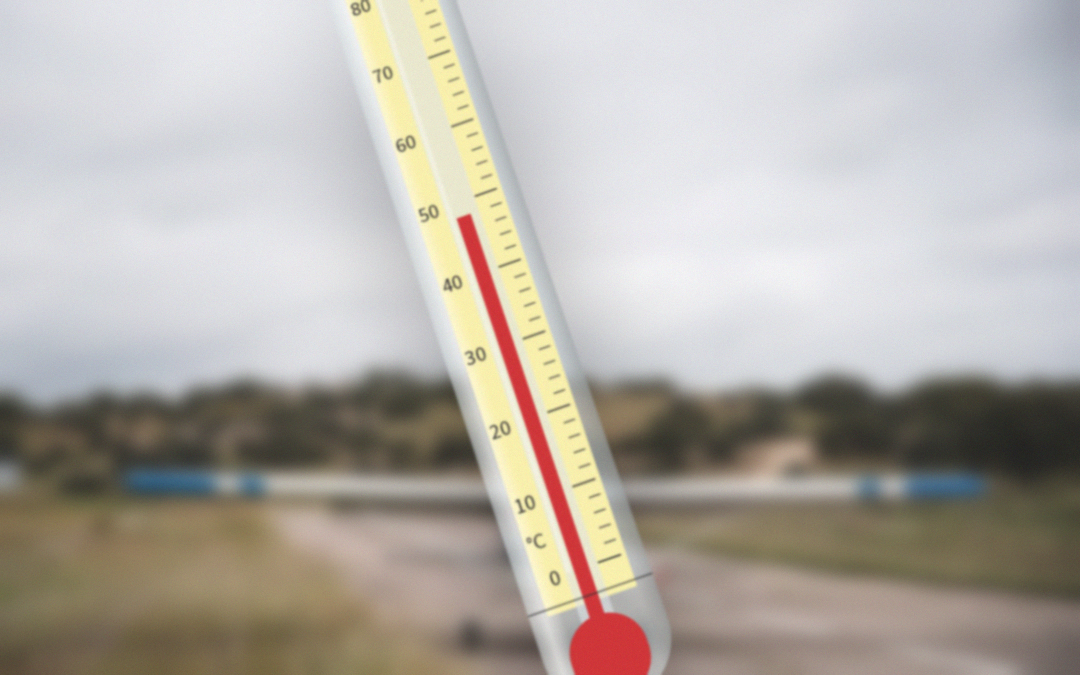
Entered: value=48 unit=°C
